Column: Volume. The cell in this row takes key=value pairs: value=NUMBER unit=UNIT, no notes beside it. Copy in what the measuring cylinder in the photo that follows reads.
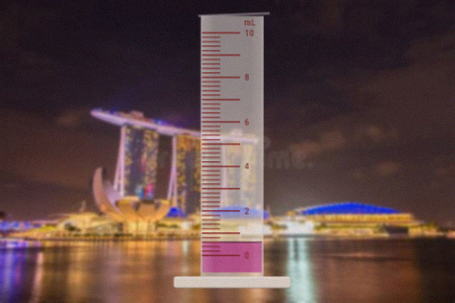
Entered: value=0.6 unit=mL
